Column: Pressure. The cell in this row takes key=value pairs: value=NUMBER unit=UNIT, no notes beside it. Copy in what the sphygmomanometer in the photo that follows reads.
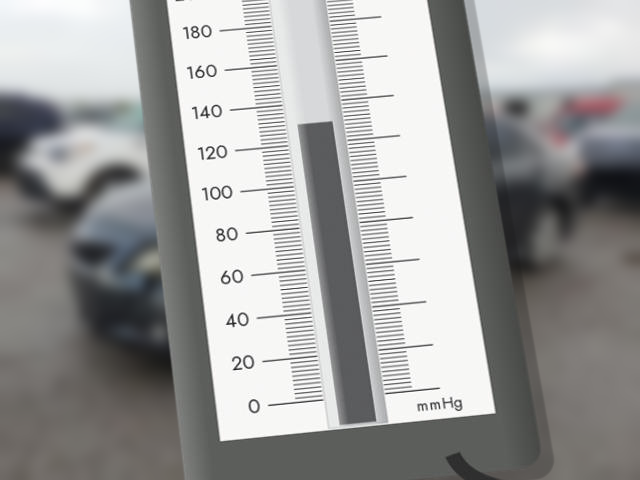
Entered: value=130 unit=mmHg
